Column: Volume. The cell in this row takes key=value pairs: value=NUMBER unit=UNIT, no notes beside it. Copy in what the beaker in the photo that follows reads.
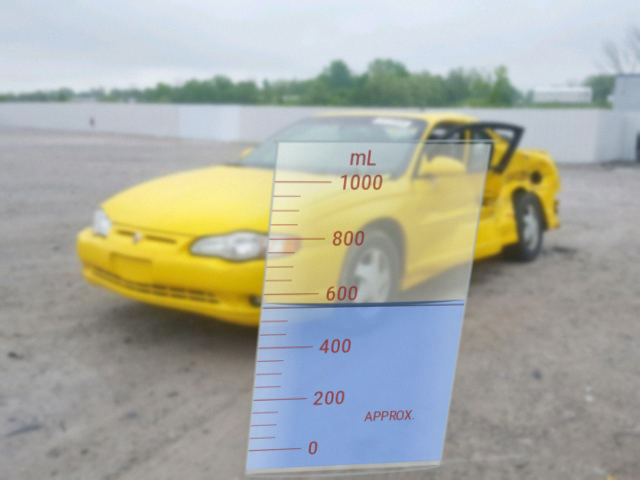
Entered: value=550 unit=mL
